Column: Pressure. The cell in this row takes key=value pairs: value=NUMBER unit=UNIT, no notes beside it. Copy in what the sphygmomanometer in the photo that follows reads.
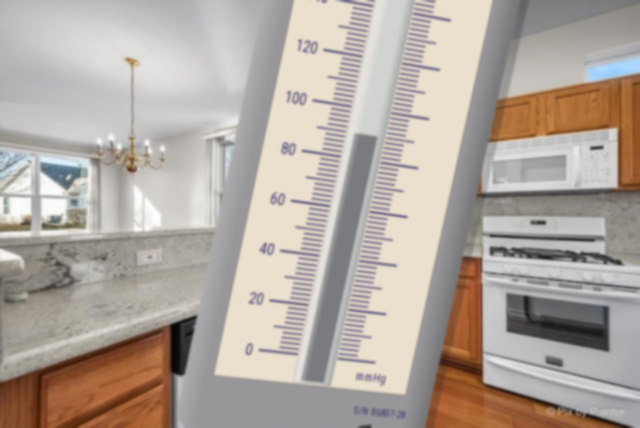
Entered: value=90 unit=mmHg
